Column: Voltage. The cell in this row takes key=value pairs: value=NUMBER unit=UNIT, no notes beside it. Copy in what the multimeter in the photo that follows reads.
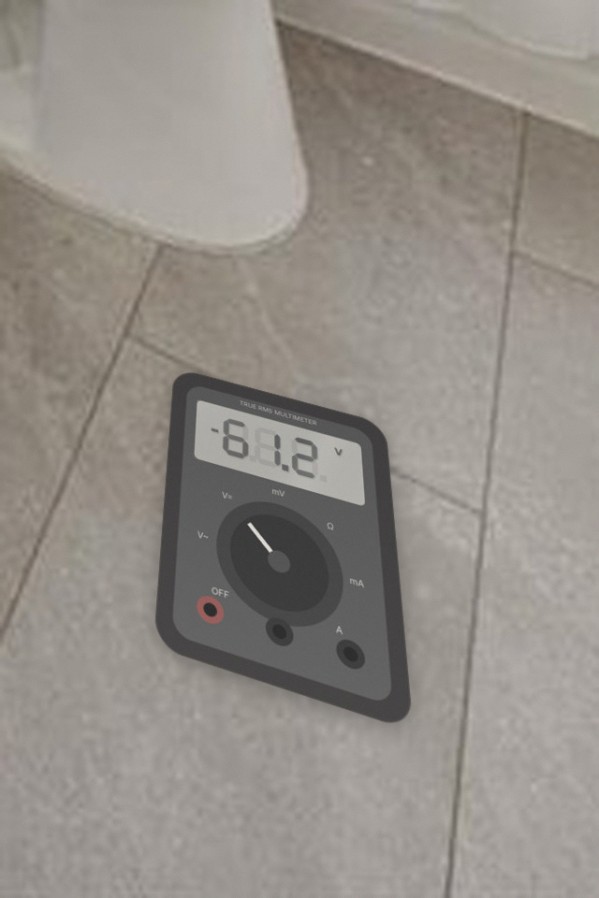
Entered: value=-61.2 unit=V
